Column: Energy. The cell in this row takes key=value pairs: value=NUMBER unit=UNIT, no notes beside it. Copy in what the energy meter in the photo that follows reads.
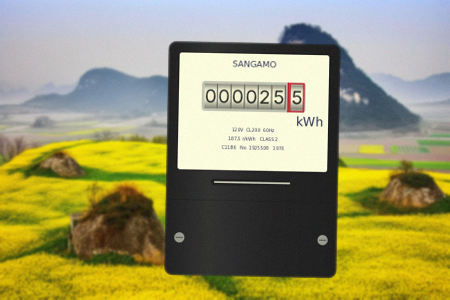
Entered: value=25.5 unit=kWh
